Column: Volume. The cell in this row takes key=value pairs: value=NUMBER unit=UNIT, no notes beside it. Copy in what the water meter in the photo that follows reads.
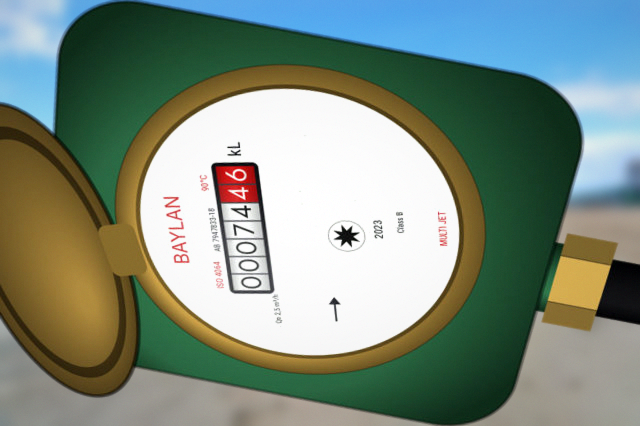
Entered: value=74.46 unit=kL
